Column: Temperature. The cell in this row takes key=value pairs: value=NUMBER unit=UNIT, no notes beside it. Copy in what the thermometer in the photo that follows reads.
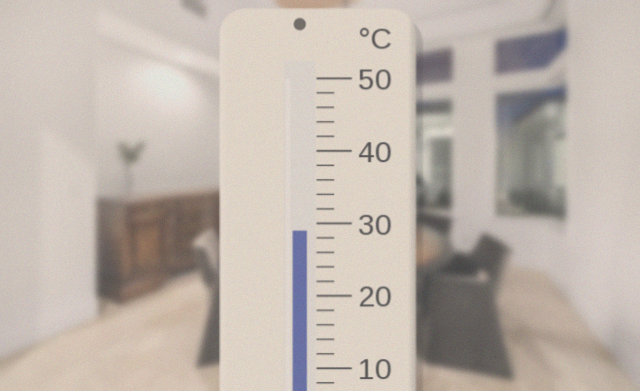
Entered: value=29 unit=°C
